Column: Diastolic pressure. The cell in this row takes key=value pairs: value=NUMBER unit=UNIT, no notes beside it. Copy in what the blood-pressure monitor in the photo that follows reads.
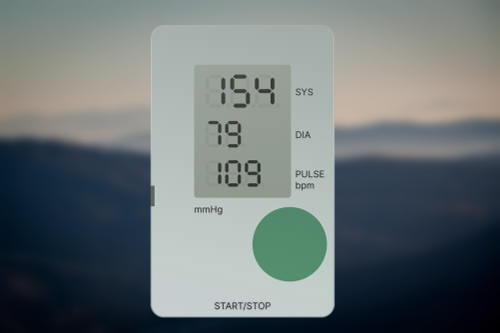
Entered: value=79 unit=mmHg
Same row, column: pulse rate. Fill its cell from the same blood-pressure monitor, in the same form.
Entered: value=109 unit=bpm
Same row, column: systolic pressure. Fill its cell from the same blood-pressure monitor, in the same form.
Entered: value=154 unit=mmHg
